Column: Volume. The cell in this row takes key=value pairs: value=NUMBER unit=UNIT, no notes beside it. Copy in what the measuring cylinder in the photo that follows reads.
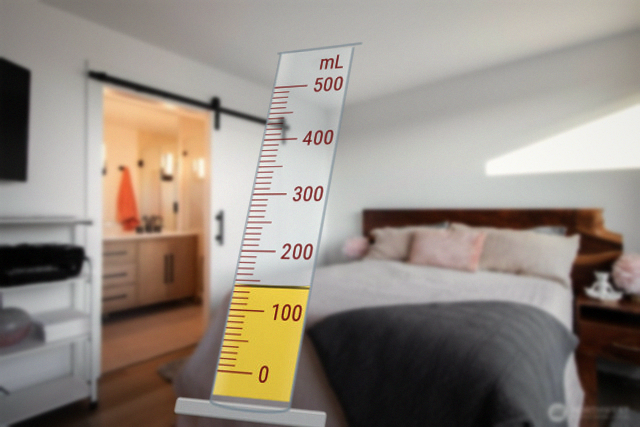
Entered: value=140 unit=mL
